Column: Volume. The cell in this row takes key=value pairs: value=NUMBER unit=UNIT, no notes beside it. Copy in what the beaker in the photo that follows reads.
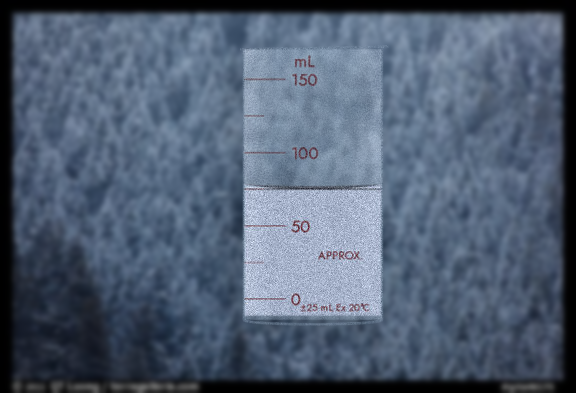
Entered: value=75 unit=mL
